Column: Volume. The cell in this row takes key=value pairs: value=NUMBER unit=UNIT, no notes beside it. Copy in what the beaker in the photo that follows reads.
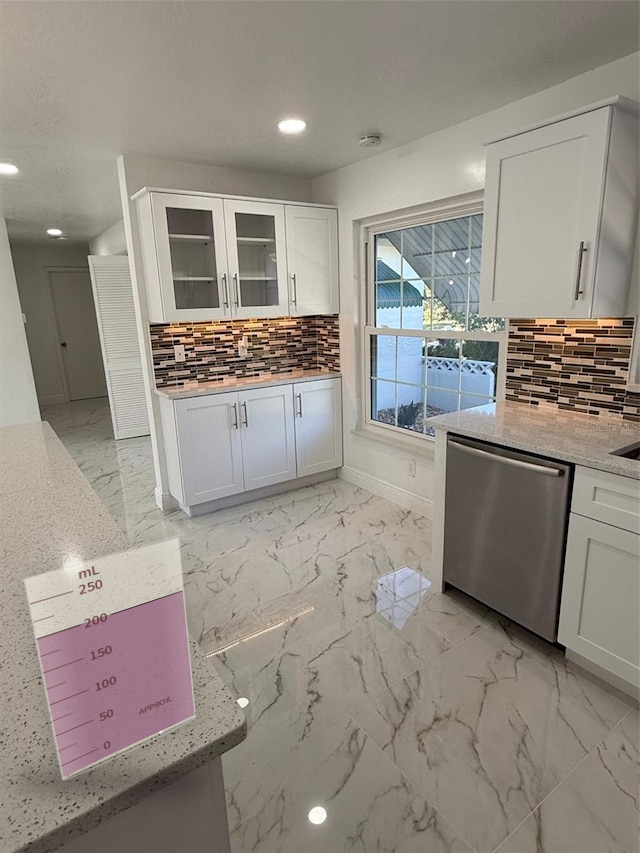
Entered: value=200 unit=mL
